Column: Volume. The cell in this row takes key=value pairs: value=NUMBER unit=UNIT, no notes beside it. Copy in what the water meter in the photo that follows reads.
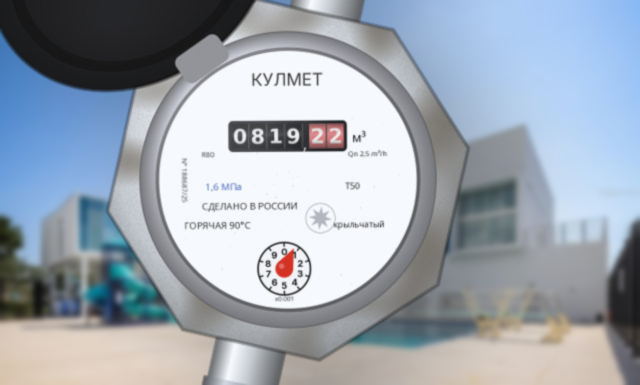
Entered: value=819.220 unit=m³
